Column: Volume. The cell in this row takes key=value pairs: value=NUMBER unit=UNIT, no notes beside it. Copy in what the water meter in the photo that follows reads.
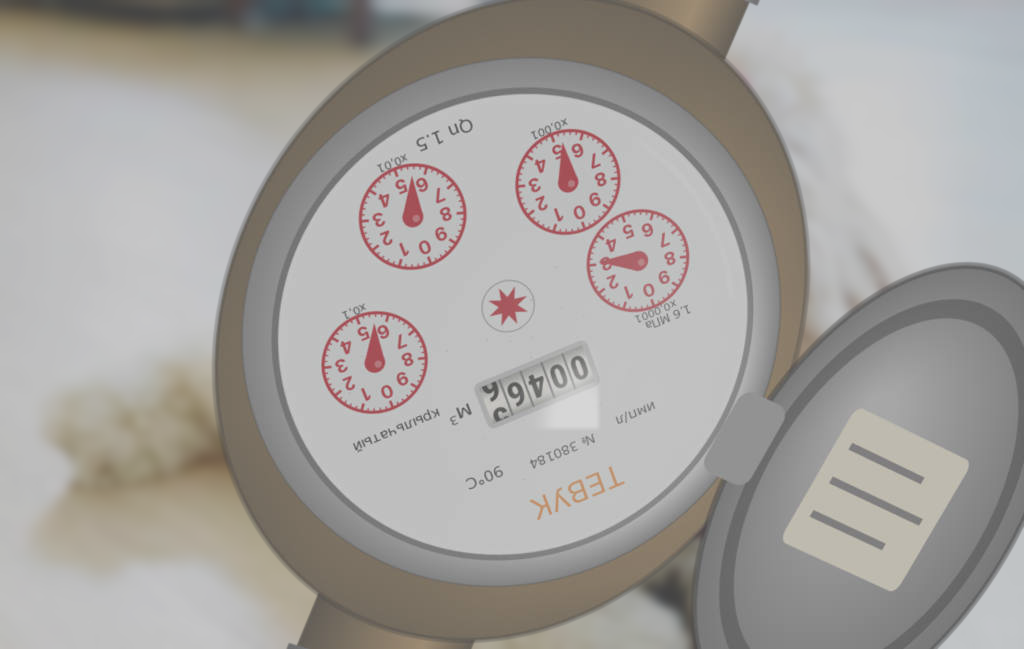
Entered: value=465.5553 unit=m³
